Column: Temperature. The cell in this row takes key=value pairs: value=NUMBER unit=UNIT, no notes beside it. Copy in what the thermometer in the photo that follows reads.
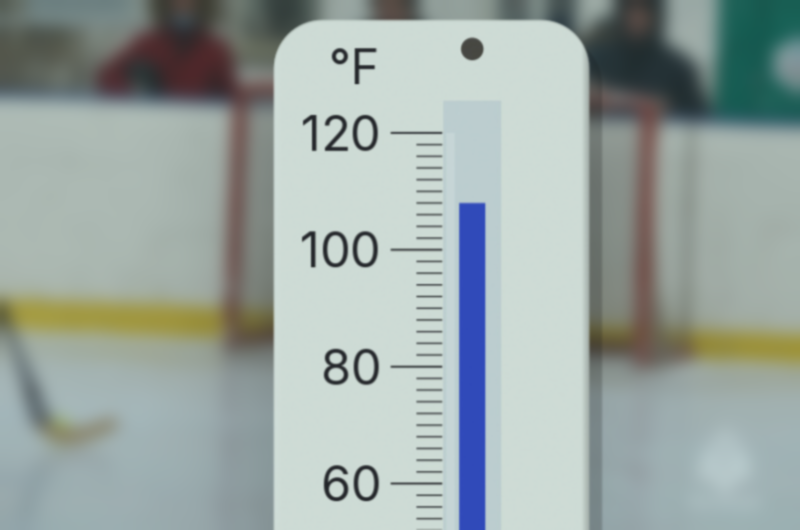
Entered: value=108 unit=°F
